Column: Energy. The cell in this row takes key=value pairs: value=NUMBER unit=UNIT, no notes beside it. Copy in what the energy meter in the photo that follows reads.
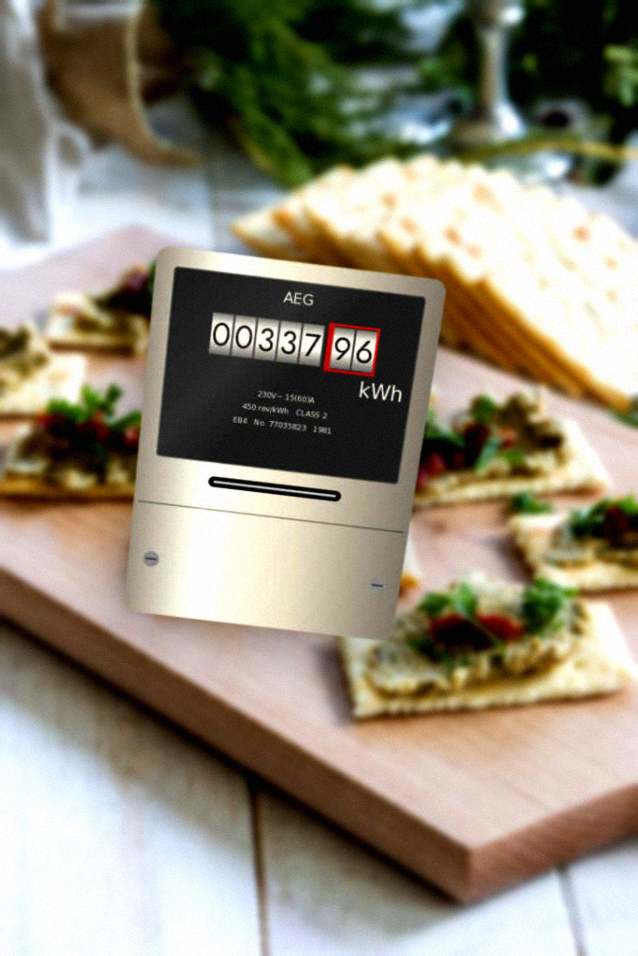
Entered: value=337.96 unit=kWh
